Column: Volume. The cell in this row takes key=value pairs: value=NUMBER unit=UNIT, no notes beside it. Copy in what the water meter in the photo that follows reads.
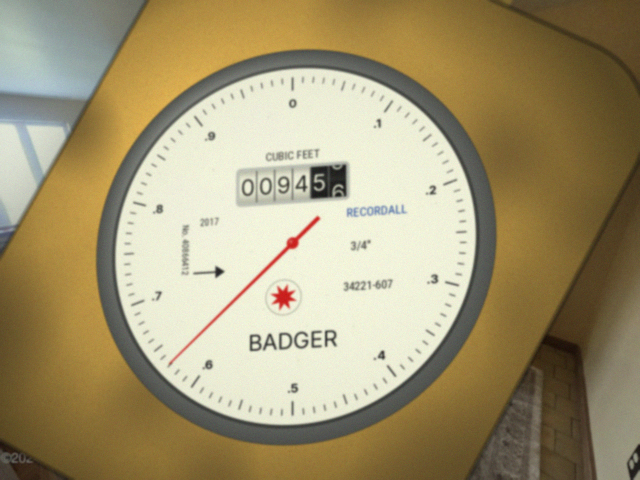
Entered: value=9455.63 unit=ft³
